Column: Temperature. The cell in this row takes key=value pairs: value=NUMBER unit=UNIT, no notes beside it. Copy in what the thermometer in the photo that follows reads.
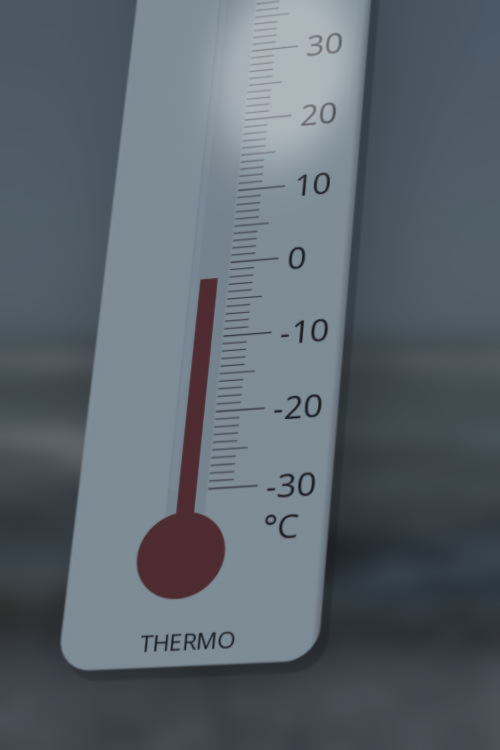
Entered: value=-2 unit=°C
